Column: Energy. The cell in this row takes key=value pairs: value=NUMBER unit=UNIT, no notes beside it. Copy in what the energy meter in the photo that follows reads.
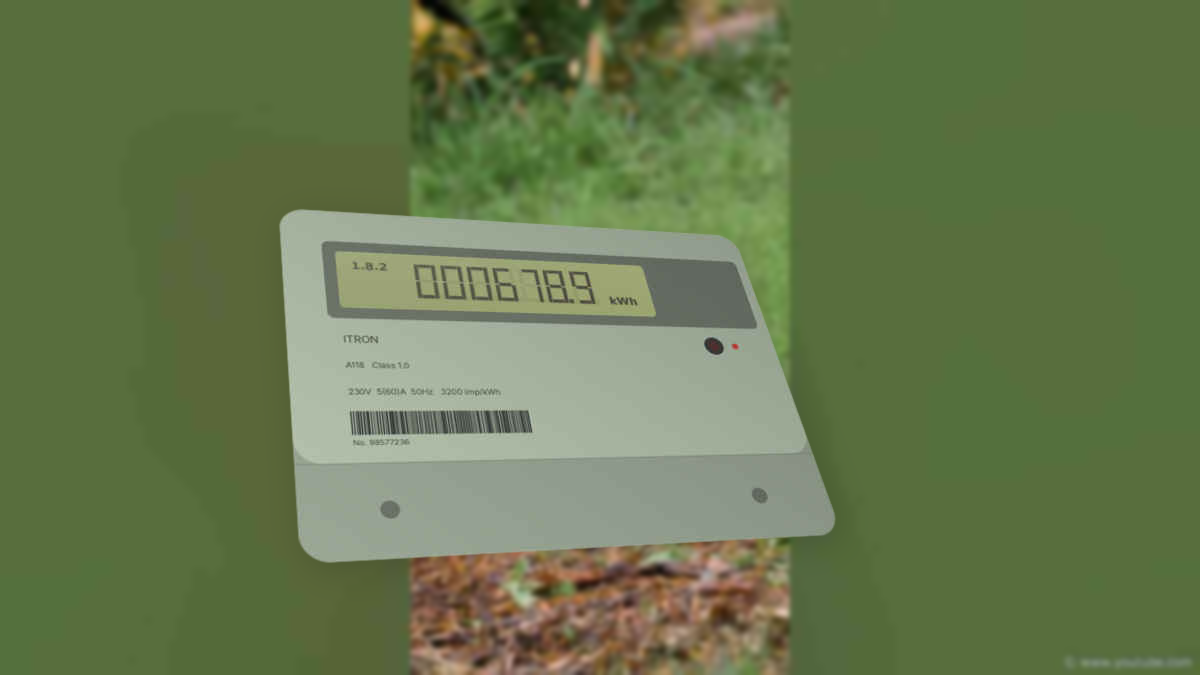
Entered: value=678.9 unit=kWh
